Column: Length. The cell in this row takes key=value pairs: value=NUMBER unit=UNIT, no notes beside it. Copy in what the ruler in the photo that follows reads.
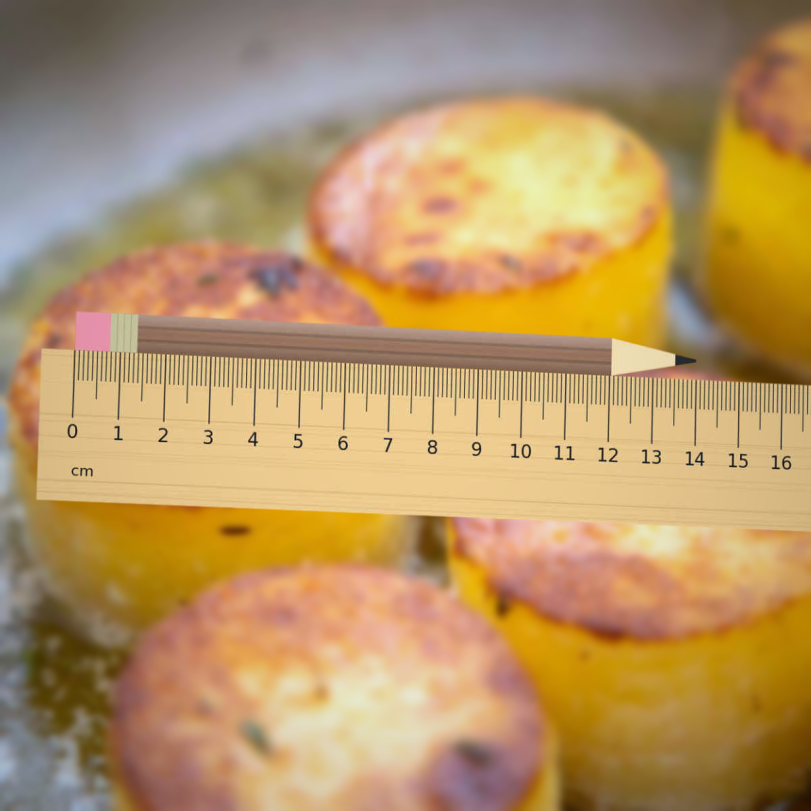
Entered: value=14 unit=cm
